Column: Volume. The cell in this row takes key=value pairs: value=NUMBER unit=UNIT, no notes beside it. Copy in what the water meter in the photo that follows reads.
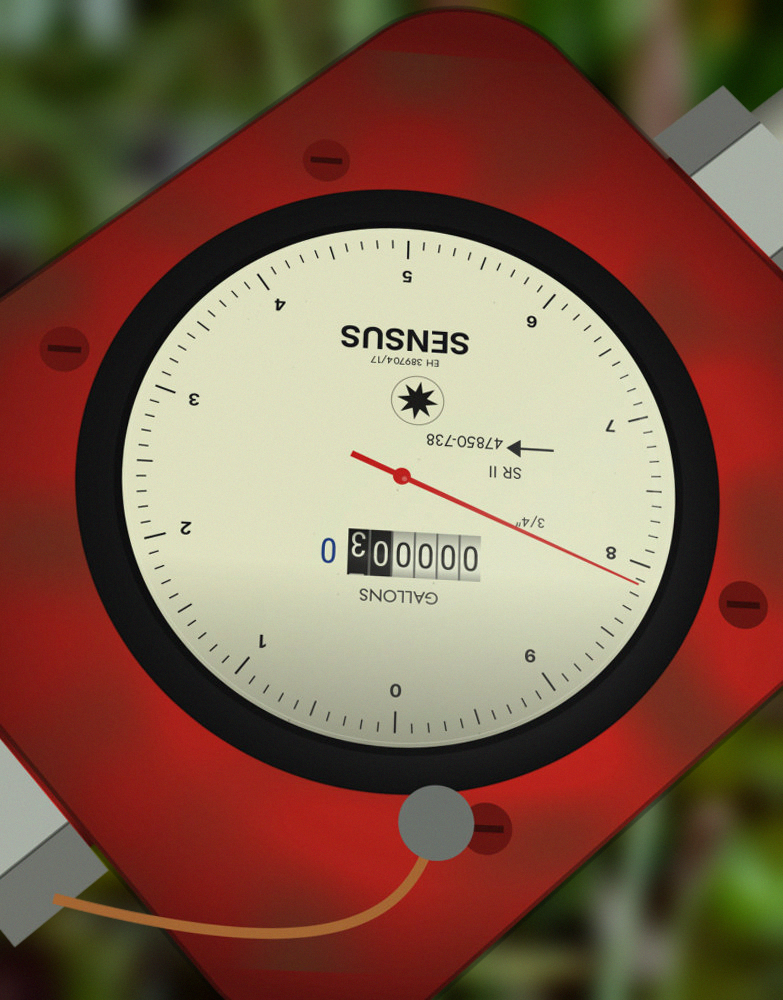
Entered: value=28.1 unit=gal
